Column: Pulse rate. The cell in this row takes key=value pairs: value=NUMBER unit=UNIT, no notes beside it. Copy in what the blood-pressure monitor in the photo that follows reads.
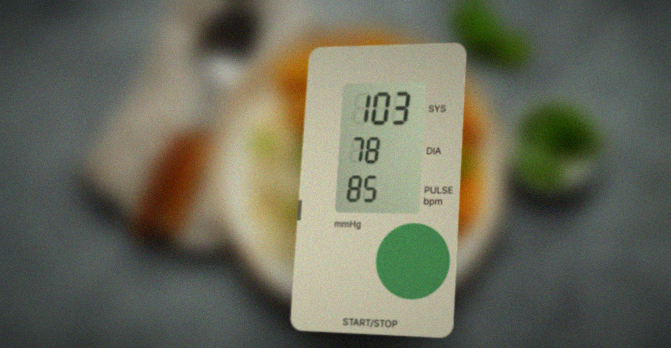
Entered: value=85 unit=bpm
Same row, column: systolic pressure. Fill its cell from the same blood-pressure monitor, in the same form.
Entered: value=103 unit=mmHg
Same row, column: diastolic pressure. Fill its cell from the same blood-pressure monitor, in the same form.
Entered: value=78 unit=mmHg
